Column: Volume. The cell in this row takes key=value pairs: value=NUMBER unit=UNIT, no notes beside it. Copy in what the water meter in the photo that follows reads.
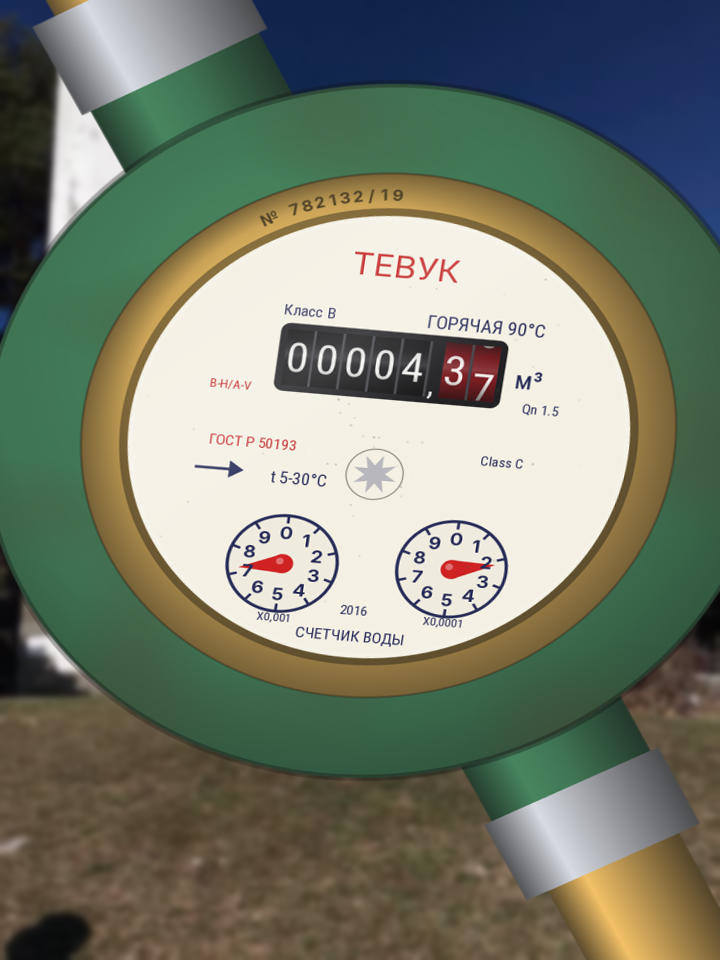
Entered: value=4.3672 unit=m³
